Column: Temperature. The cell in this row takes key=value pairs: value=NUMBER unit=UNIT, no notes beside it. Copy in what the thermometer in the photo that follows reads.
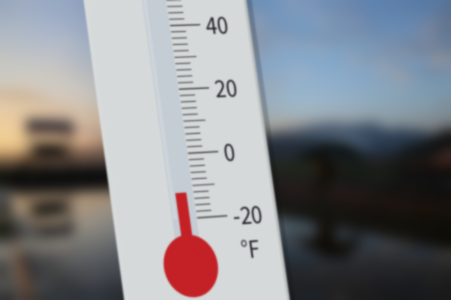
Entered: value=-12 unit=°F
